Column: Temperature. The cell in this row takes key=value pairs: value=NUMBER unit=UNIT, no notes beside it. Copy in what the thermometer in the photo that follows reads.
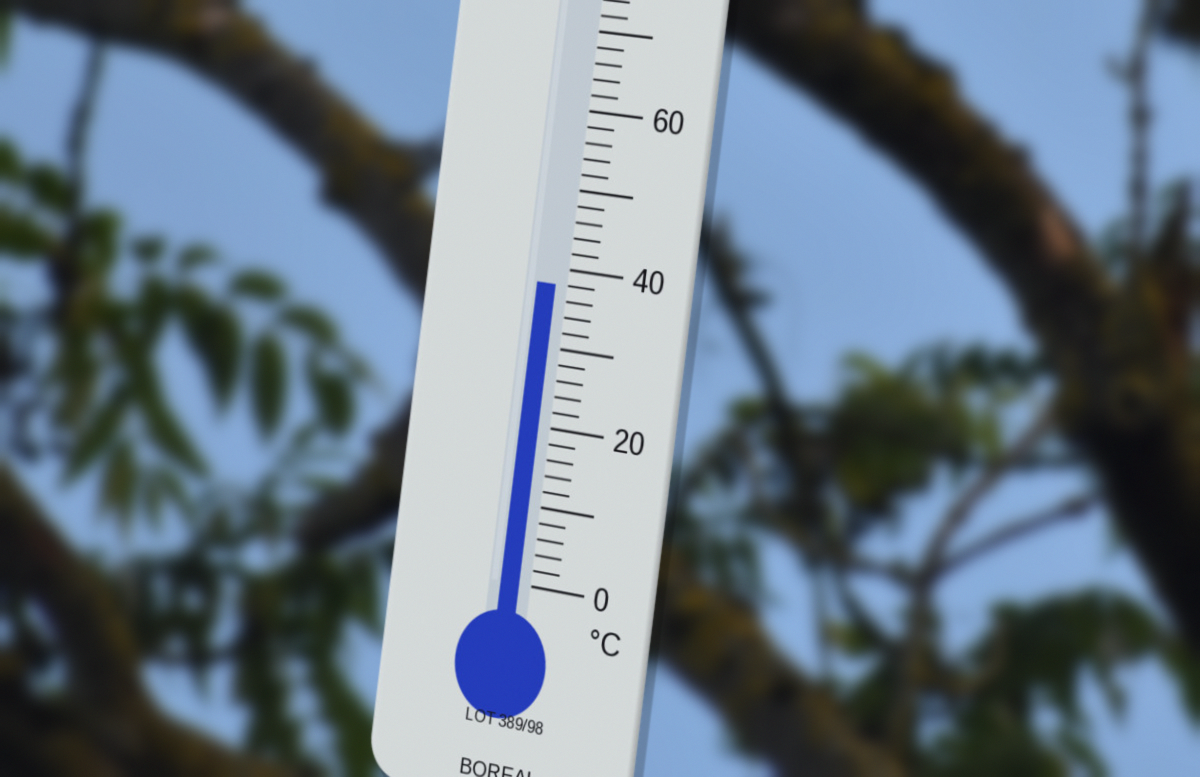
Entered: value=38 unit=°C
